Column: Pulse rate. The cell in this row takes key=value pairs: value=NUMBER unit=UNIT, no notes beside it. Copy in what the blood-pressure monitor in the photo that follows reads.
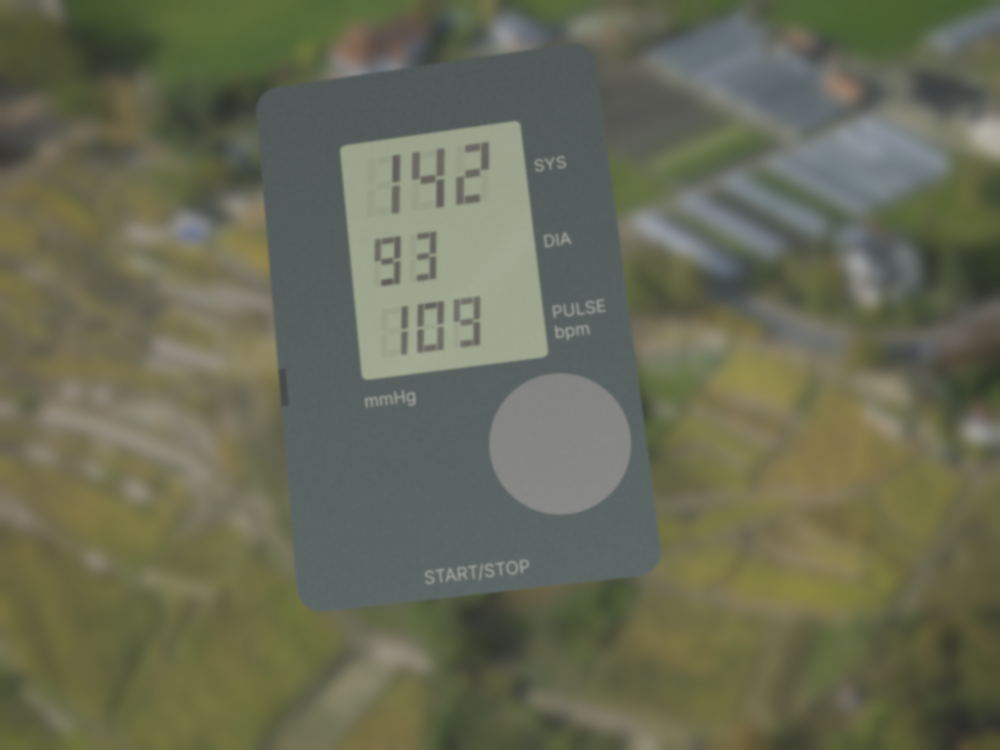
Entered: value=109 unit=bpm
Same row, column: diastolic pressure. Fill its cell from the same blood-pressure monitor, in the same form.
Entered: value=93 unit=mmHg
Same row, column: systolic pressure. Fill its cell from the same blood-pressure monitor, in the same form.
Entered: value=142 unit=mmHg
